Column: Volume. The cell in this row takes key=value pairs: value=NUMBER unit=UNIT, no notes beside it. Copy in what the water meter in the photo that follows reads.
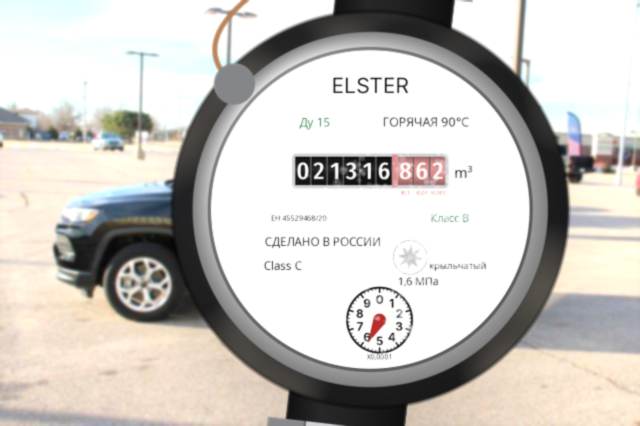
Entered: value=21316.8625 unit=m³
